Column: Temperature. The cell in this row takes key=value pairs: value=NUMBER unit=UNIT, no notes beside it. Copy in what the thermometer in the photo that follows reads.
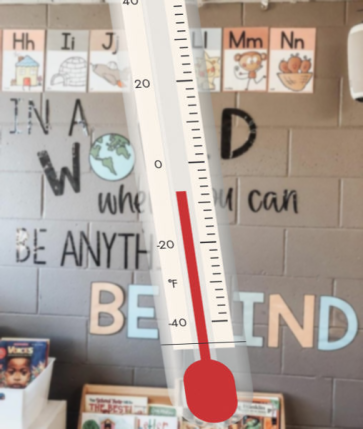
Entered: value=-7 unit=°F
